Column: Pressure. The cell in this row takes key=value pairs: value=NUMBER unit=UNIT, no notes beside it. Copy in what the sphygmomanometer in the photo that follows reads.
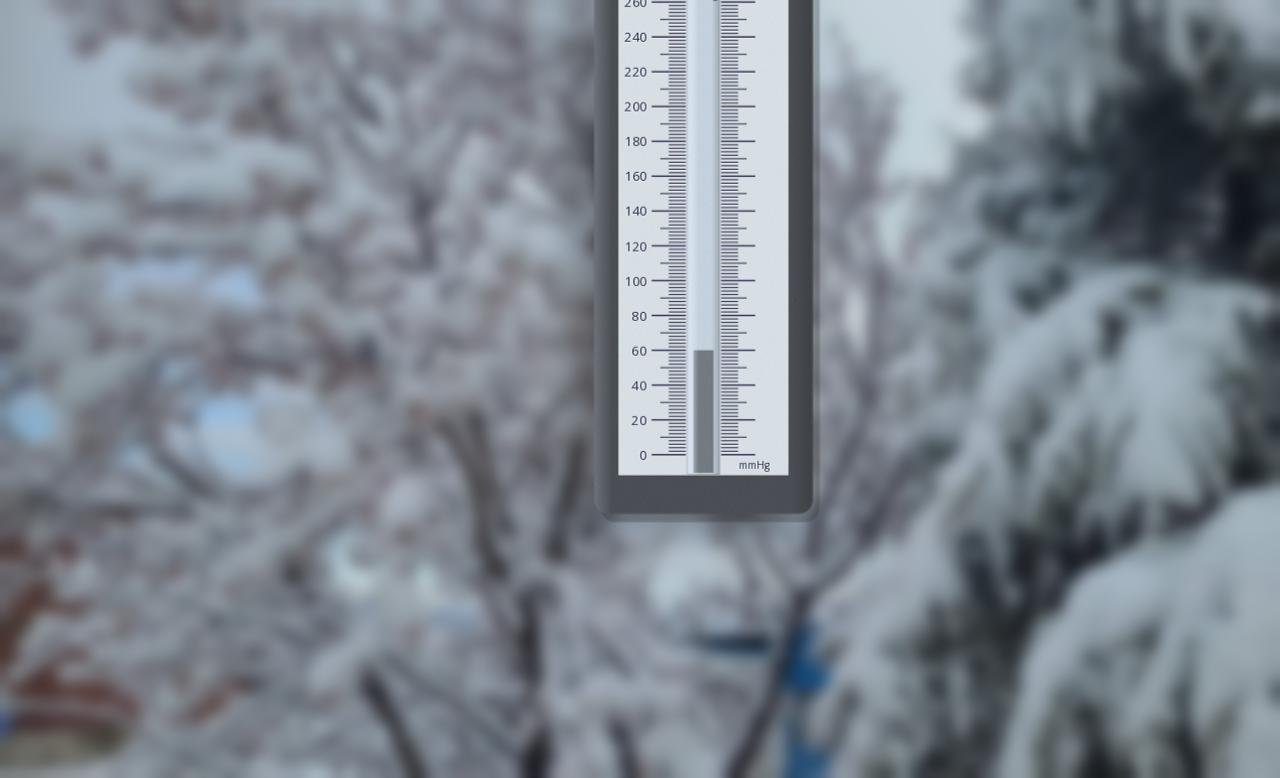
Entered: value=60 unit=mmHg
